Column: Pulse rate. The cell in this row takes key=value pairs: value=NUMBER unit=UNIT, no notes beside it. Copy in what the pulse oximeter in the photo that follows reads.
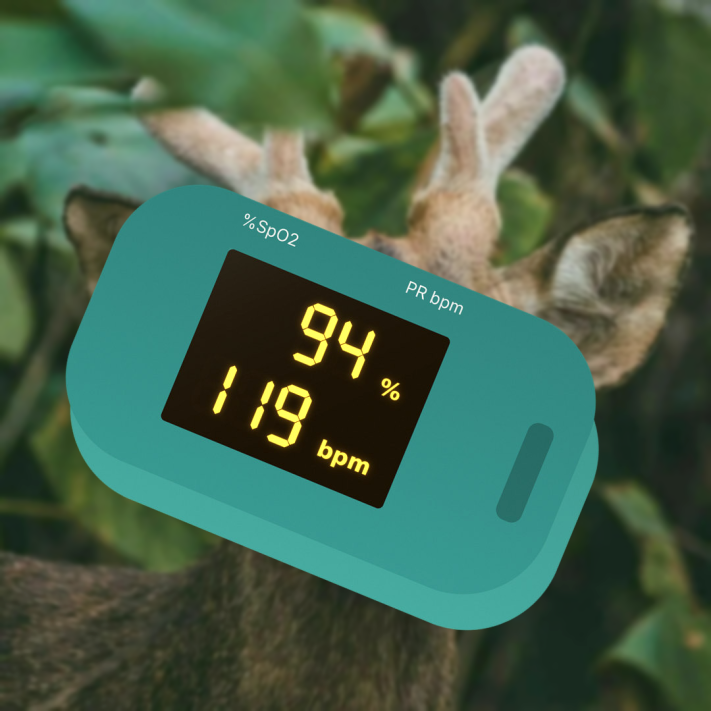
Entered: value=119 unit=bpm
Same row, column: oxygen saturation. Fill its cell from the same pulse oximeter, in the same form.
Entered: value=94 unit=%
